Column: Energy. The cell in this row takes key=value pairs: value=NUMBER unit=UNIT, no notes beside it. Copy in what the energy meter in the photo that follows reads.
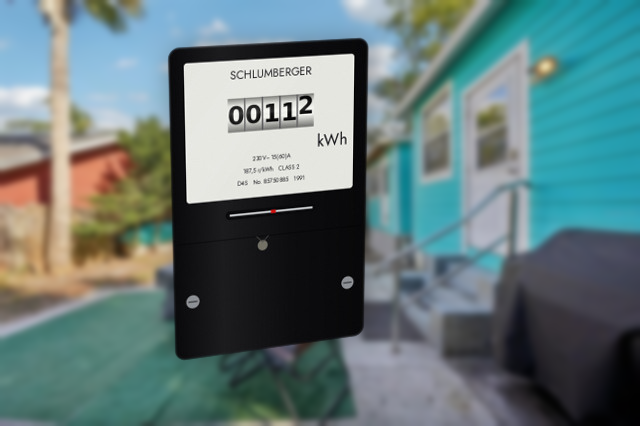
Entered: value=112 unit=kWh
